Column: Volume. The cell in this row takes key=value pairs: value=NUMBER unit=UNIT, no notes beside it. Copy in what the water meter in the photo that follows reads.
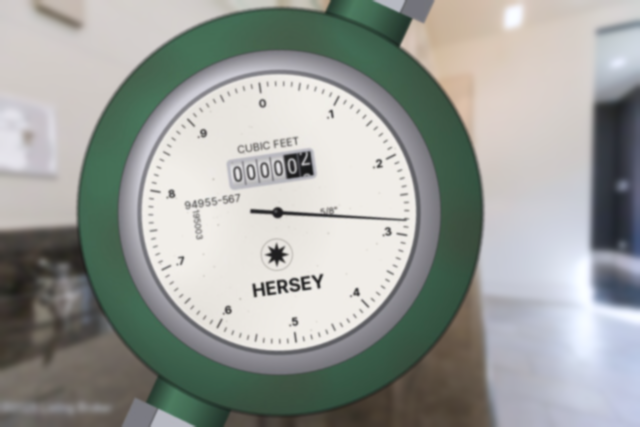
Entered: value=2.28 unit=ft³
